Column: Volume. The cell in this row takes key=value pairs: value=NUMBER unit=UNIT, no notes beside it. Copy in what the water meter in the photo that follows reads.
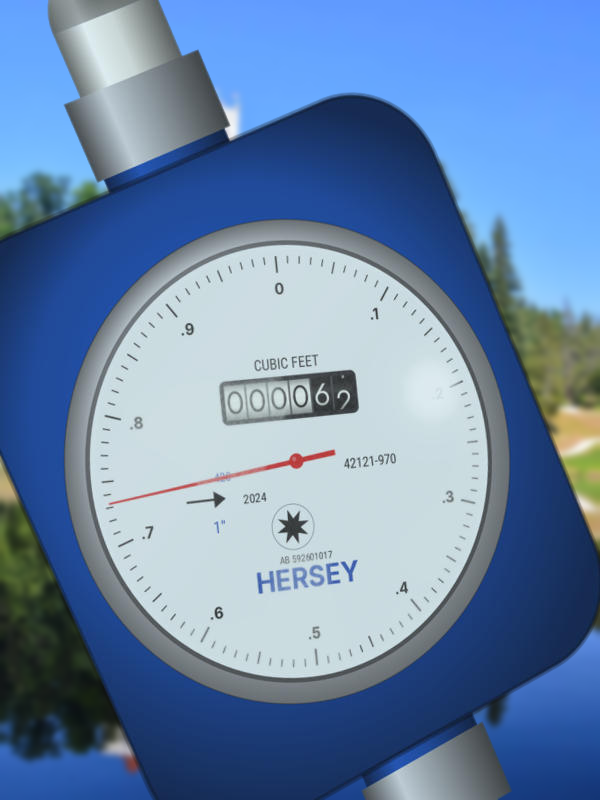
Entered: value=61.73 unit=ft³
